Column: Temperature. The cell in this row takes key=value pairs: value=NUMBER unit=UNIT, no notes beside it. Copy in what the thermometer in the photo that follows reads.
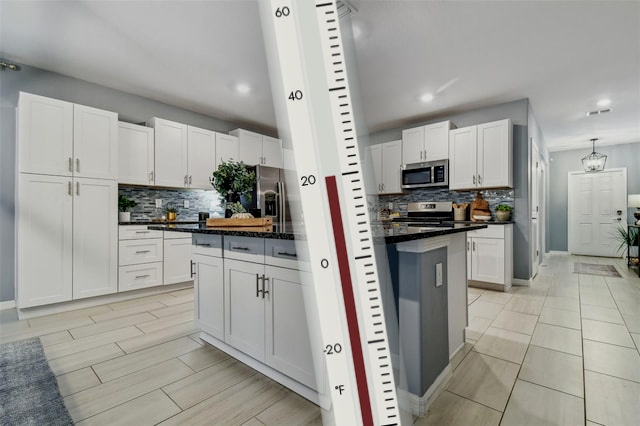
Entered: value=20 unit=°F
